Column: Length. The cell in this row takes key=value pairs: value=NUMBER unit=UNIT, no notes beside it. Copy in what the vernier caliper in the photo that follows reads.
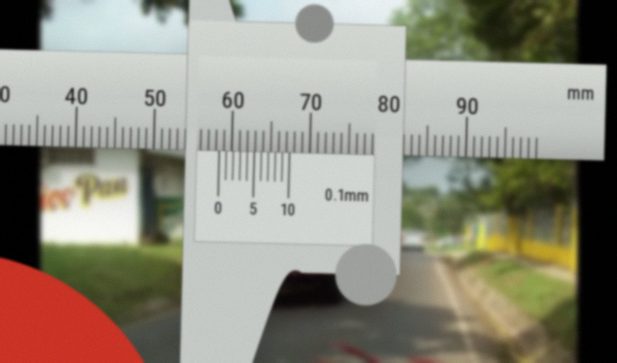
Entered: value=58.4 unit=mm
